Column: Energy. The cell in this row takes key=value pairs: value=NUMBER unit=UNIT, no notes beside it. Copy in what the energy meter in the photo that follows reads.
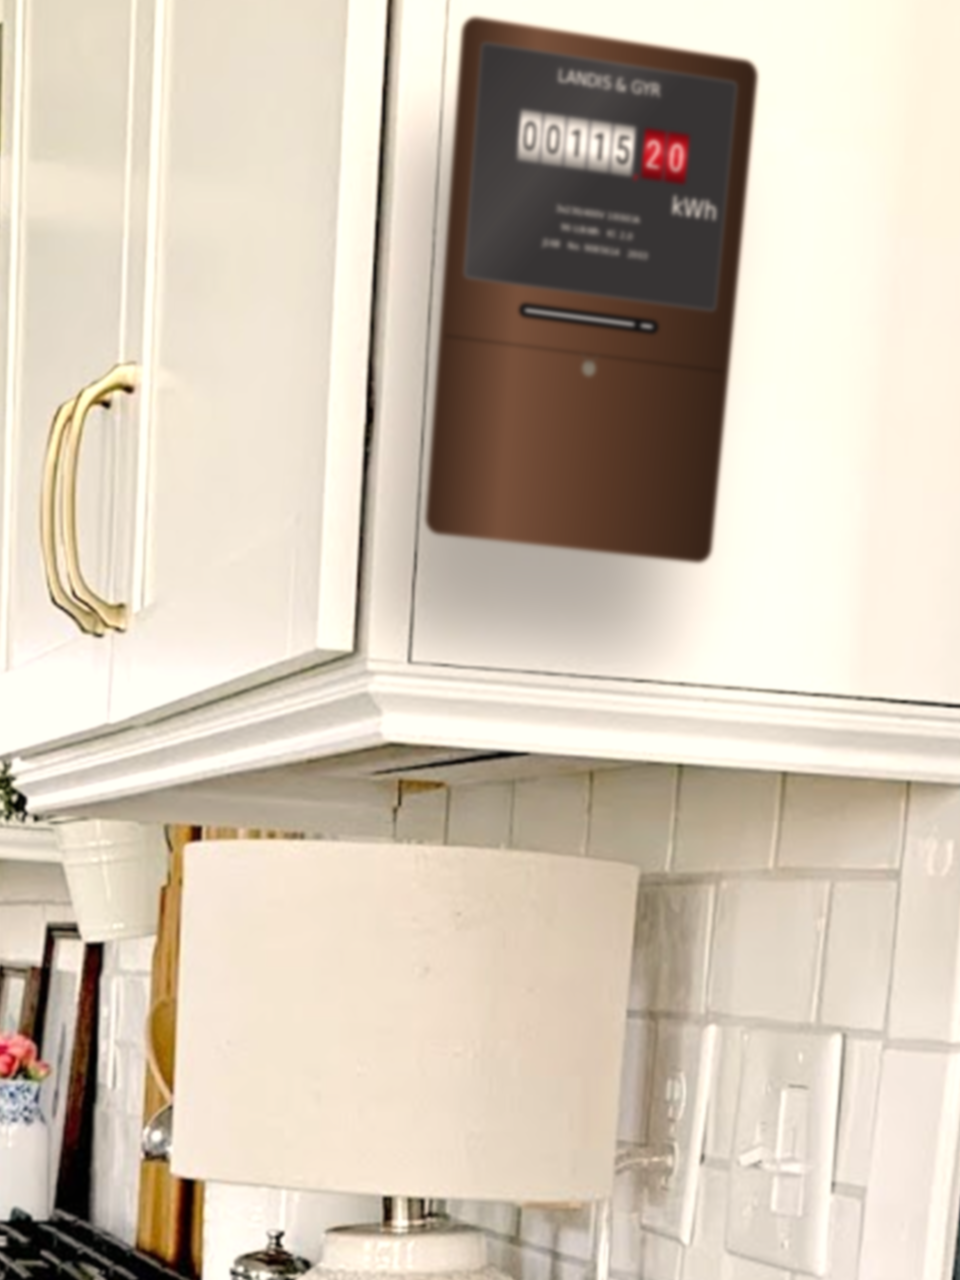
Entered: value=115.20 unit=kWh
